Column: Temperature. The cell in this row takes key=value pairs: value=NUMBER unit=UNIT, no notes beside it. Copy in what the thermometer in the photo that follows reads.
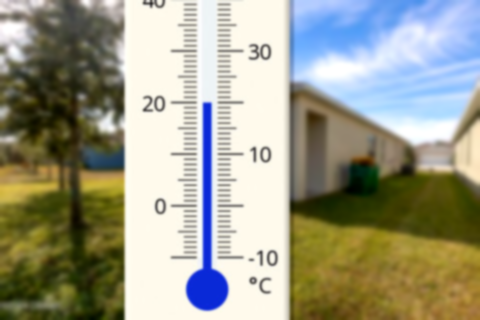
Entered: value=20 unit=°C
